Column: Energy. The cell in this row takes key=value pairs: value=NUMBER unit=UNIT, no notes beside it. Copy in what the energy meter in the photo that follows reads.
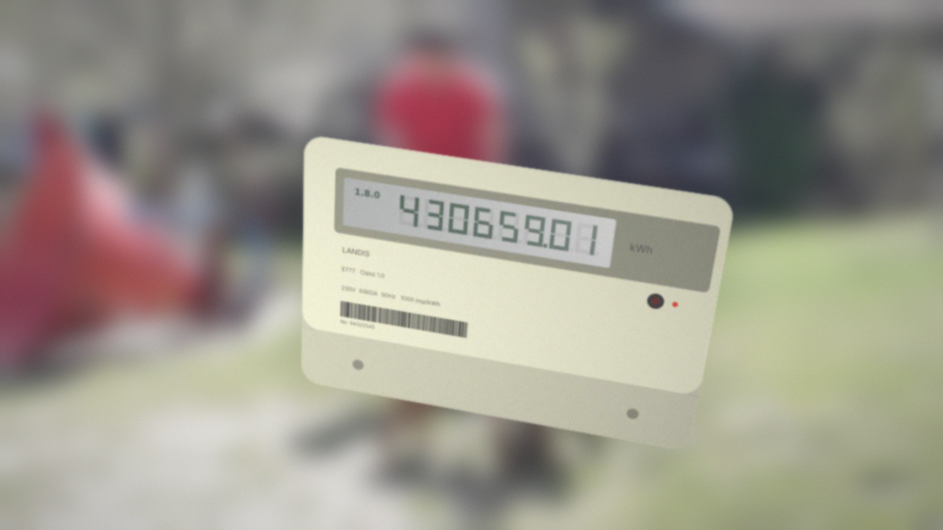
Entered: value=430659.01 unit=kWh
